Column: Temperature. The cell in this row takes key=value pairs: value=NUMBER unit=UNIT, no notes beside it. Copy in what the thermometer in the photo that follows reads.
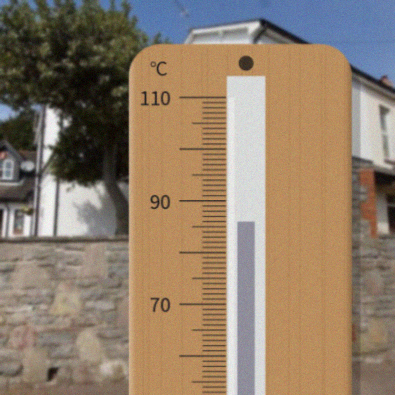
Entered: value=86 unit=°C
